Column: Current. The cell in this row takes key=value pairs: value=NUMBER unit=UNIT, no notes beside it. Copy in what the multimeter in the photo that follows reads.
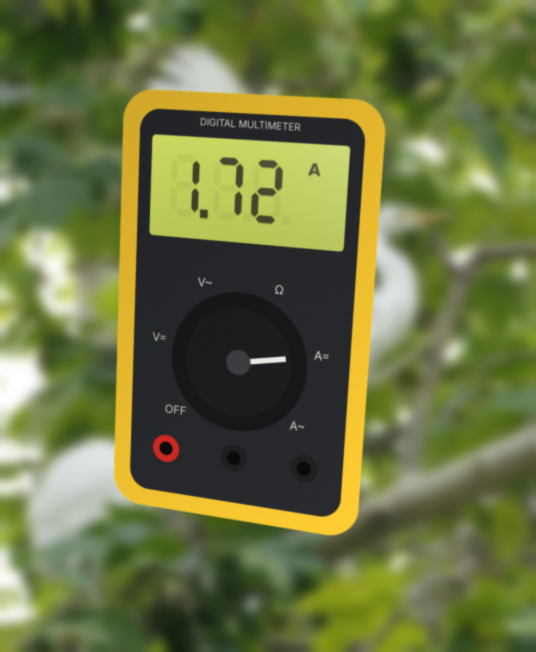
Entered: value=1.72 unit=A
